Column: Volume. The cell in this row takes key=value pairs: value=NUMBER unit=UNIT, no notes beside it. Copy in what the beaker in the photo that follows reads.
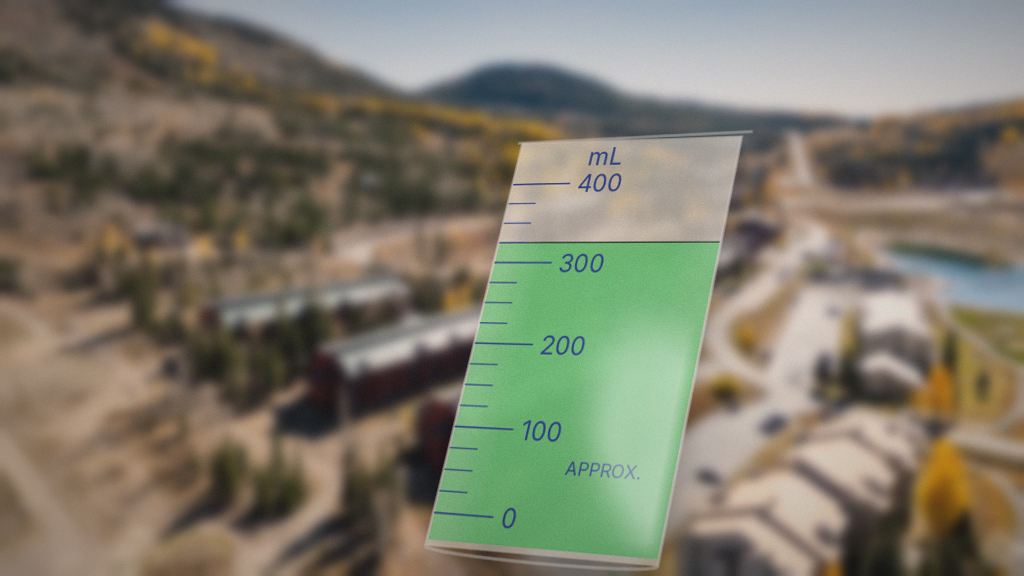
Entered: value=325 unit=mL
